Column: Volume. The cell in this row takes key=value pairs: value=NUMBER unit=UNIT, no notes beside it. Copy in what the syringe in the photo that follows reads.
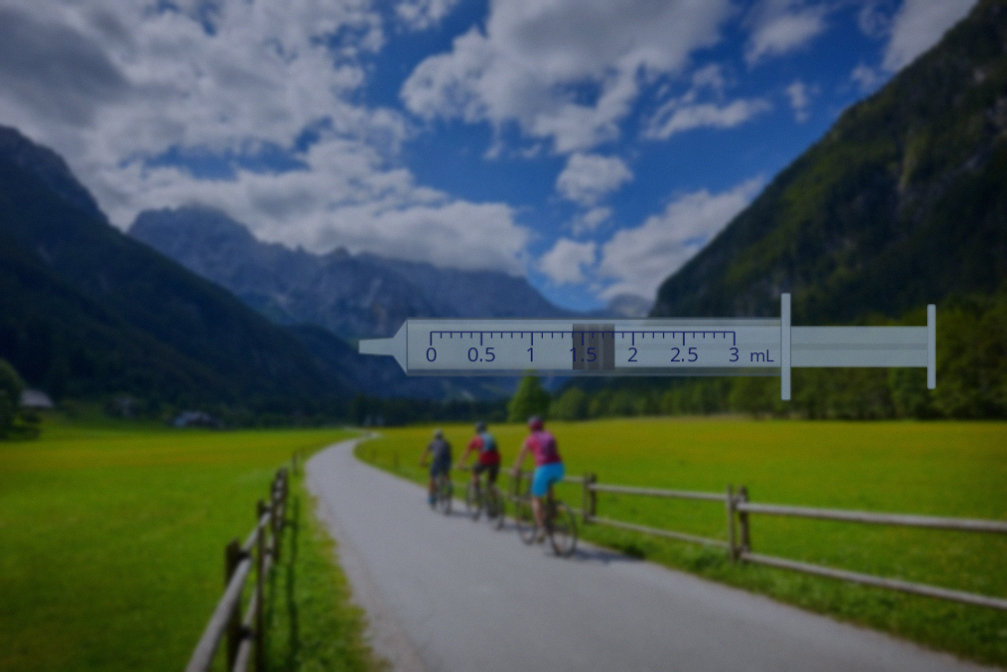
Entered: value=1.4 unit=mL
